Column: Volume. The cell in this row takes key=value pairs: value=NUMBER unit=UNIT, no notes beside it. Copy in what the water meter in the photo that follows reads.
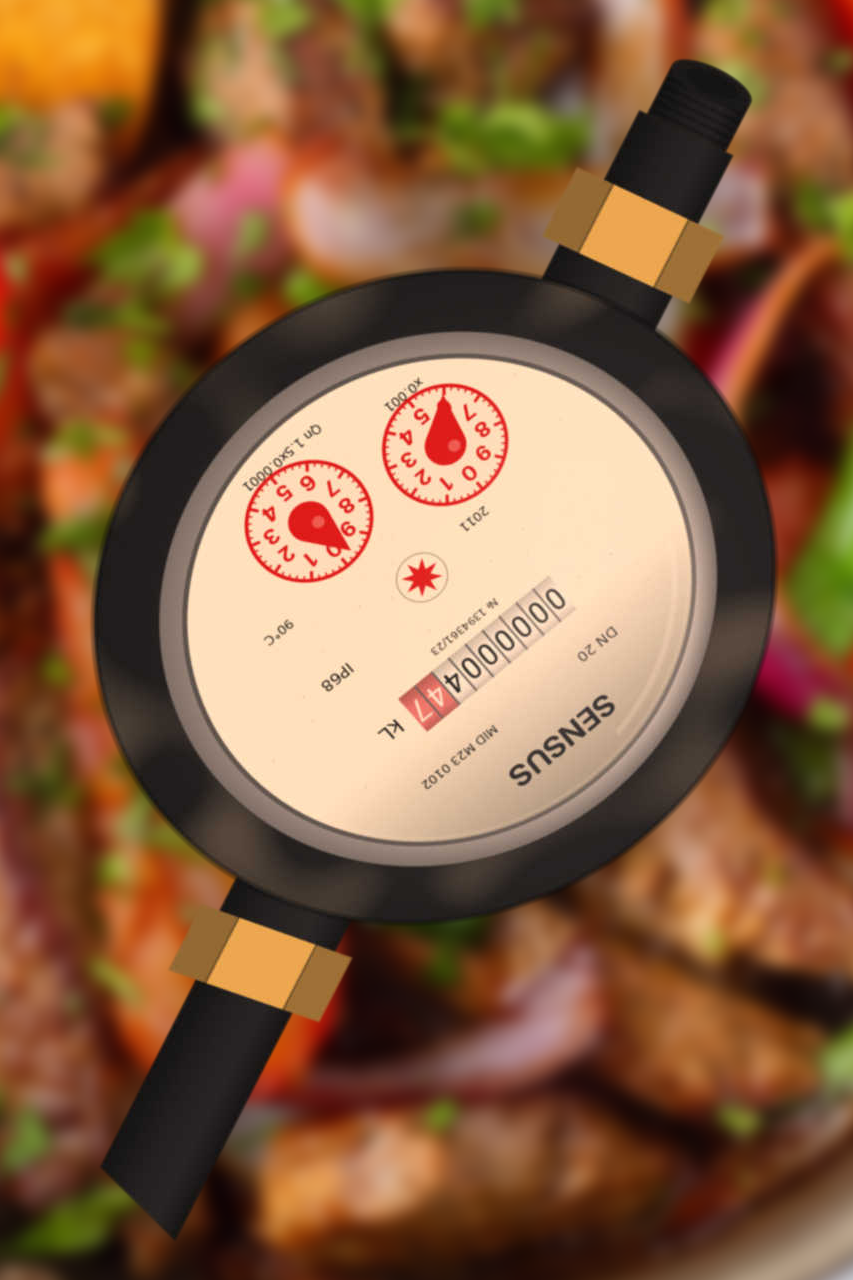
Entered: value=4.4759 unit=kL
